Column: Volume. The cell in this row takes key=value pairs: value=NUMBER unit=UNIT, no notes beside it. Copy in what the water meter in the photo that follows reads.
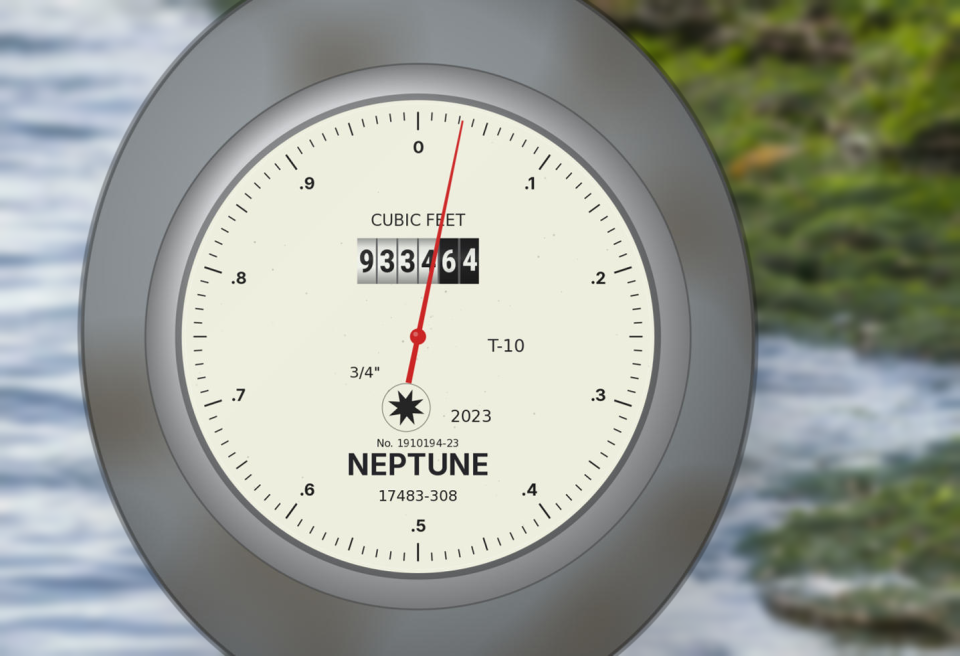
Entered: value=933464.03 unit=ft³
